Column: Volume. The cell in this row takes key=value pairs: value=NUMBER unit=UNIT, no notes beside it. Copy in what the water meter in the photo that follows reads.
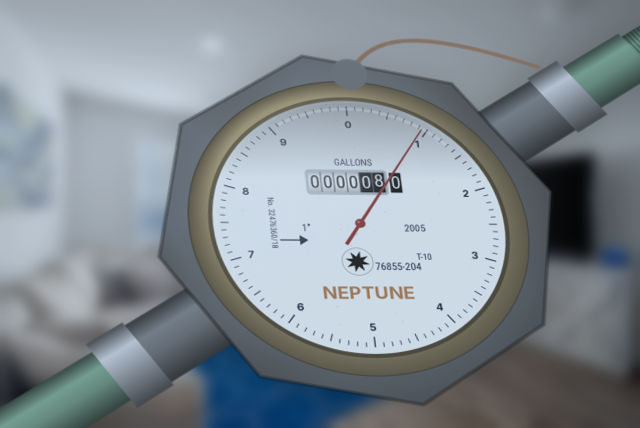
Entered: value=80.9 unit=gal
